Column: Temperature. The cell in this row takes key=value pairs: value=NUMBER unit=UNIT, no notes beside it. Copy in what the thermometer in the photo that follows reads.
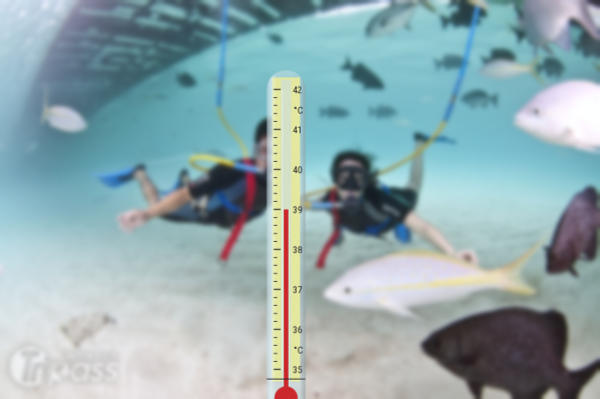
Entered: value=39 unit=°C
